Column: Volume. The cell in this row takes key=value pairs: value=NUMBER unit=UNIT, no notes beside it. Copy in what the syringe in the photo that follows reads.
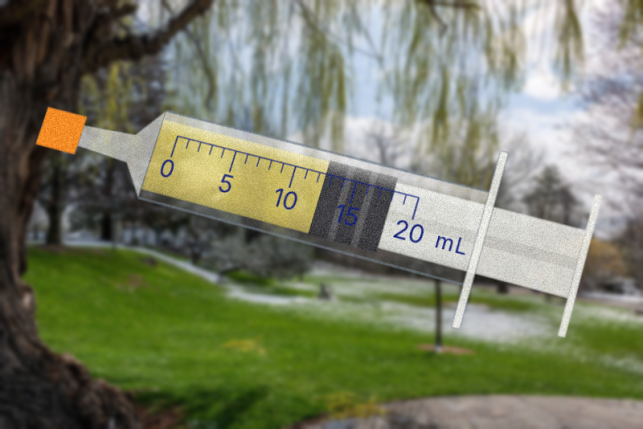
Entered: value=12.5 unit=mL
